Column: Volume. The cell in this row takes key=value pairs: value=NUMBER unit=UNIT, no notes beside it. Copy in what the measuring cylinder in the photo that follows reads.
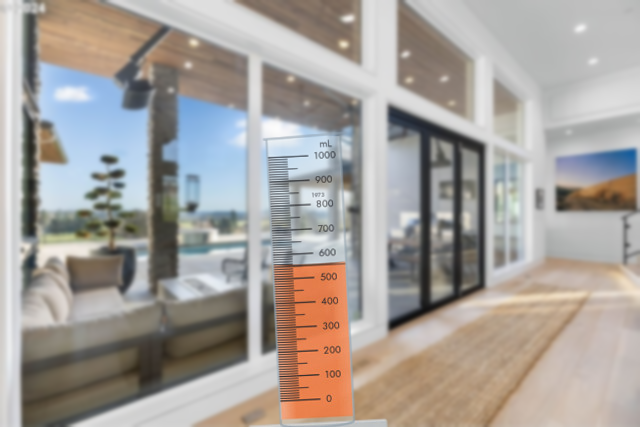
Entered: value=550 unit=mL
